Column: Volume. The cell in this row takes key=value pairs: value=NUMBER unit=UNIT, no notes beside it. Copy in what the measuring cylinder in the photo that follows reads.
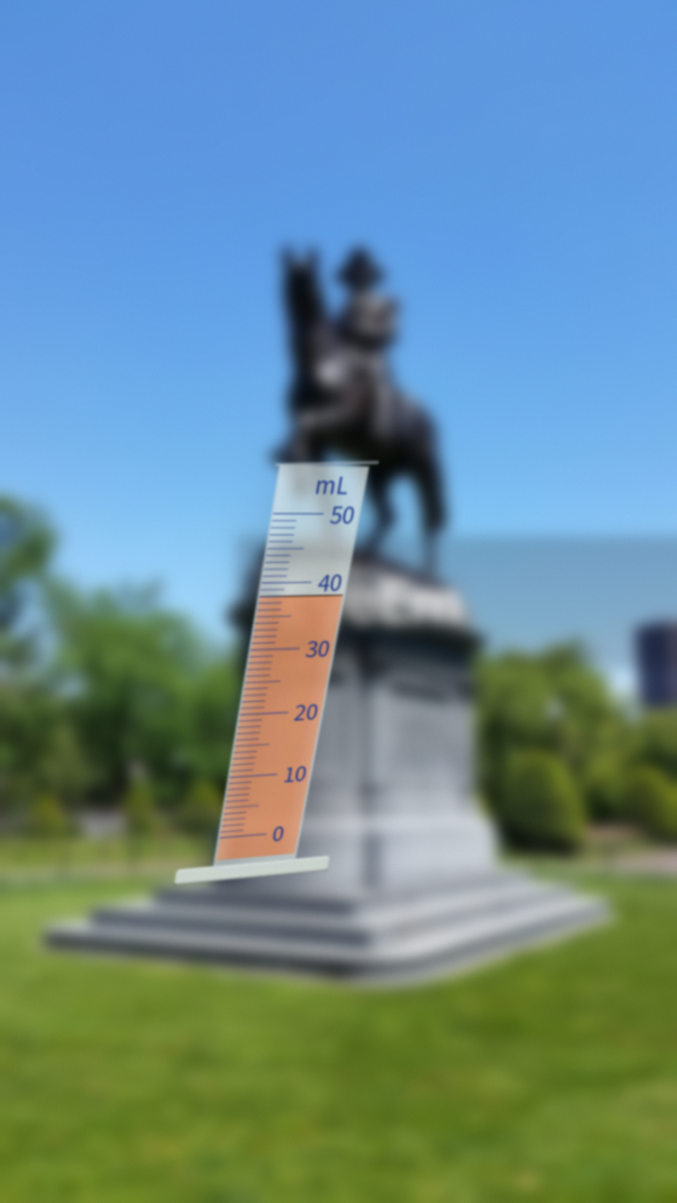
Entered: value=38 unit=mL
